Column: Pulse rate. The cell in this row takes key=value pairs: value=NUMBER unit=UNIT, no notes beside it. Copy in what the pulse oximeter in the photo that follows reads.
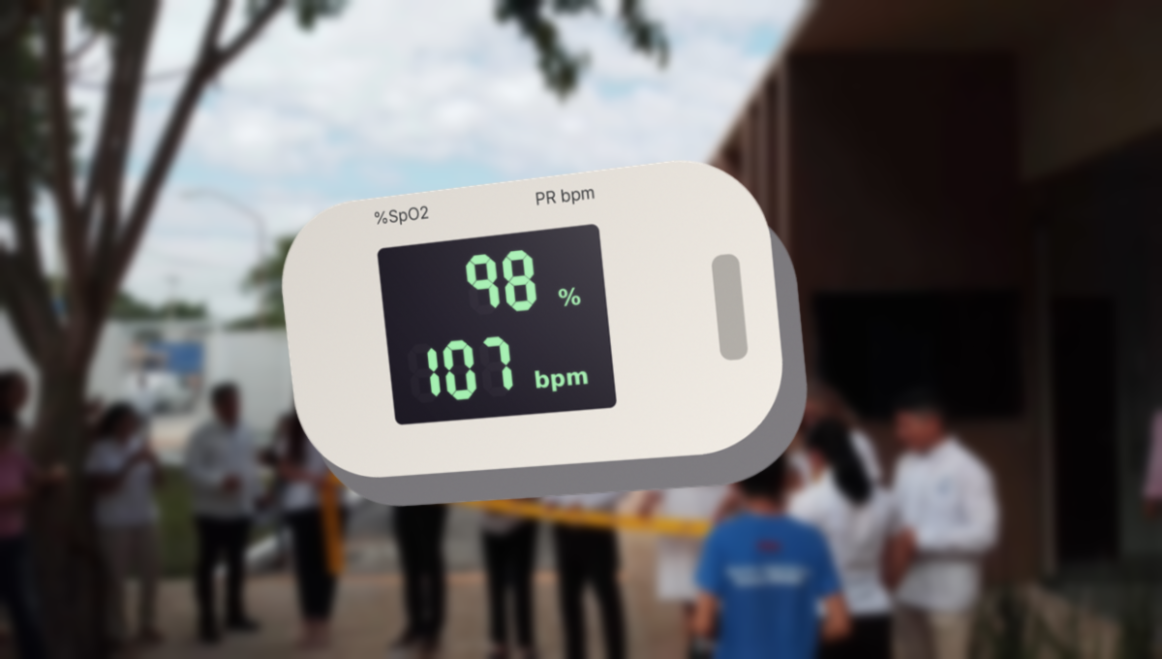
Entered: value=107 unit=bpm
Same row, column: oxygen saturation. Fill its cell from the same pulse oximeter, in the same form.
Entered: value=98 unit=%
